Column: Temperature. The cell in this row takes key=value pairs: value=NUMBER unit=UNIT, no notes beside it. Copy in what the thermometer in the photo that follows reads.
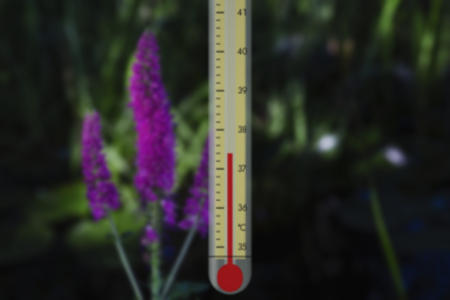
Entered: value=37.4 unit=°C
